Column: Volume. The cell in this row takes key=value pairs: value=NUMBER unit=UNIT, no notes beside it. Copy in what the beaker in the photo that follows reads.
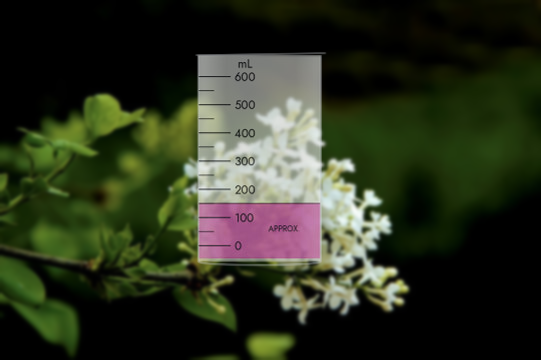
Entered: value=150 unit=mL
